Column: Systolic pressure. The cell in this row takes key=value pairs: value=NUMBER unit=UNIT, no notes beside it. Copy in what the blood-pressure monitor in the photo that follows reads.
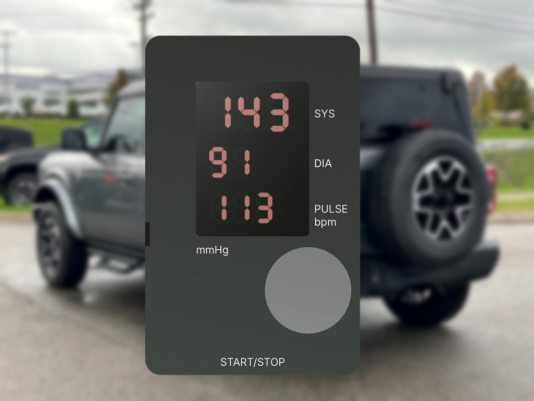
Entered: value=143 unit=mmHg
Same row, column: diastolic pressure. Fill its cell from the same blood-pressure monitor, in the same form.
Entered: value=91 unit=mmHg
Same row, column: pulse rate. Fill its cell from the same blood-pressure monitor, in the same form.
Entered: value=113 unit=bpm
